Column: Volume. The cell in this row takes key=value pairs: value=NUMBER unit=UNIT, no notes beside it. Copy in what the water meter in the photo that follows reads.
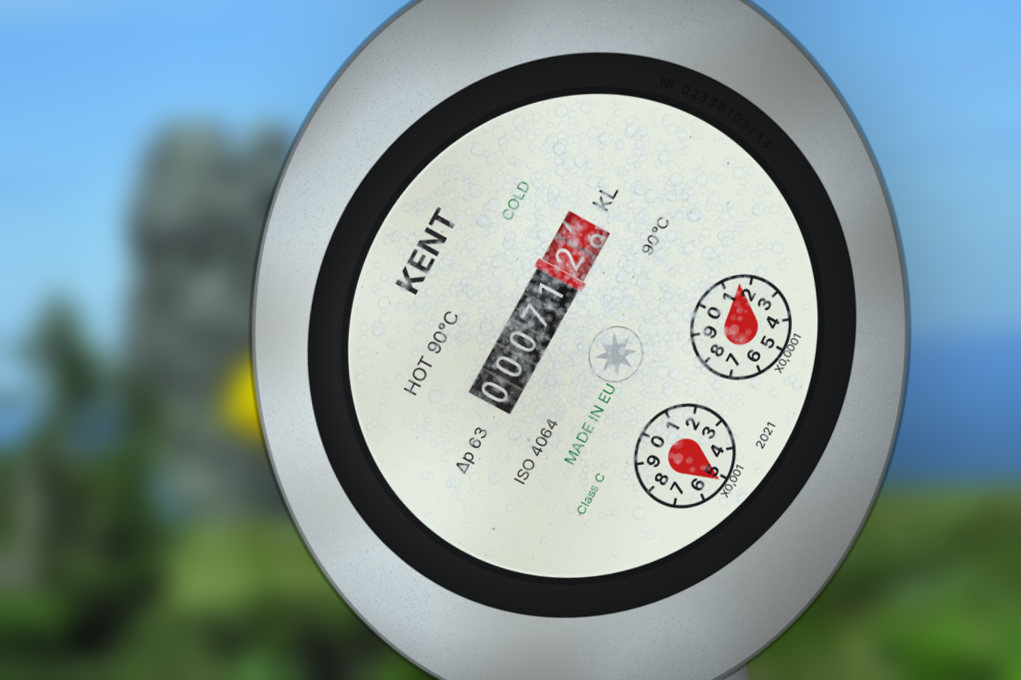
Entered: value=71.2751 unit=kL
